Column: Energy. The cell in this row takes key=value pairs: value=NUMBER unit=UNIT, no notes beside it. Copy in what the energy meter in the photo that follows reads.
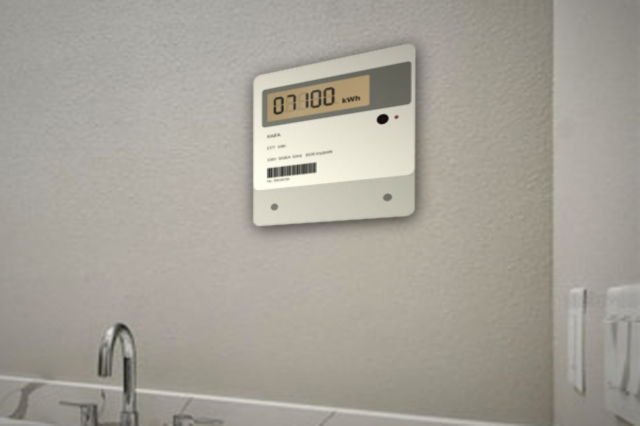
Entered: value=7100 unit=kWh
